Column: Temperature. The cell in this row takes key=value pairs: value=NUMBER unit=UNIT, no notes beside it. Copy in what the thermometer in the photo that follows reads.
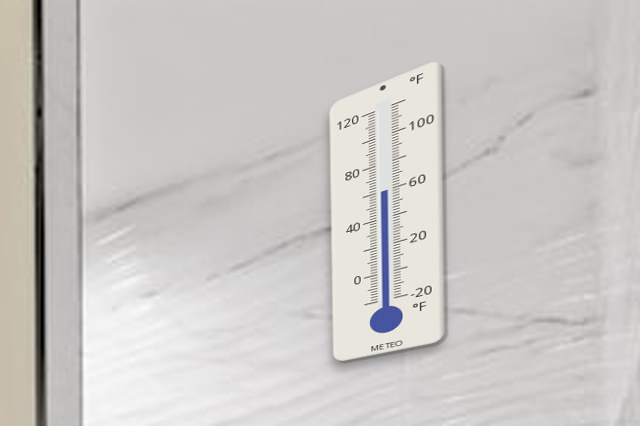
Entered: value=60 unit=°F
